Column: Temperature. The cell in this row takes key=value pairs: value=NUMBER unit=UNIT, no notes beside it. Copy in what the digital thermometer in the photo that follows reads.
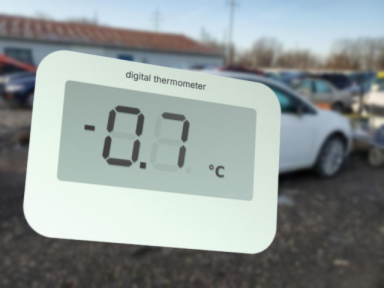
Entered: value=-0.7 unit=°C
